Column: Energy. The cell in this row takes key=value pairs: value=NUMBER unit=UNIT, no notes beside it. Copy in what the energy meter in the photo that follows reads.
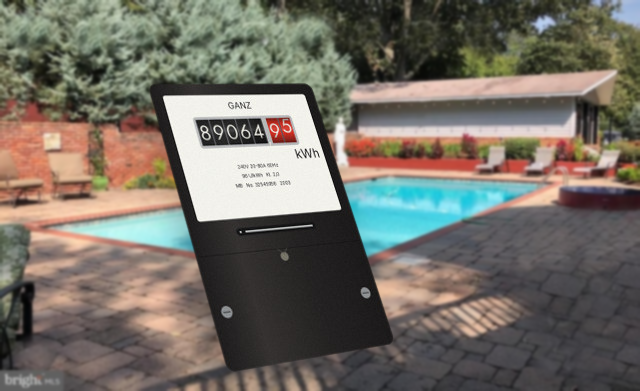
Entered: value=89064.95 unit=kWh
